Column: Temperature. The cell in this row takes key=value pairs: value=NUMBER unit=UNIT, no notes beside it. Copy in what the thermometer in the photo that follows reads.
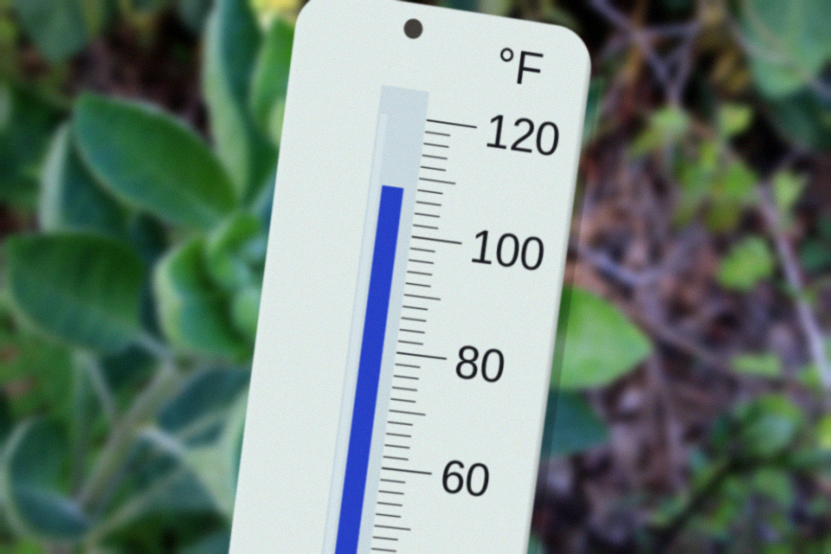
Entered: value=108 unit=°F
